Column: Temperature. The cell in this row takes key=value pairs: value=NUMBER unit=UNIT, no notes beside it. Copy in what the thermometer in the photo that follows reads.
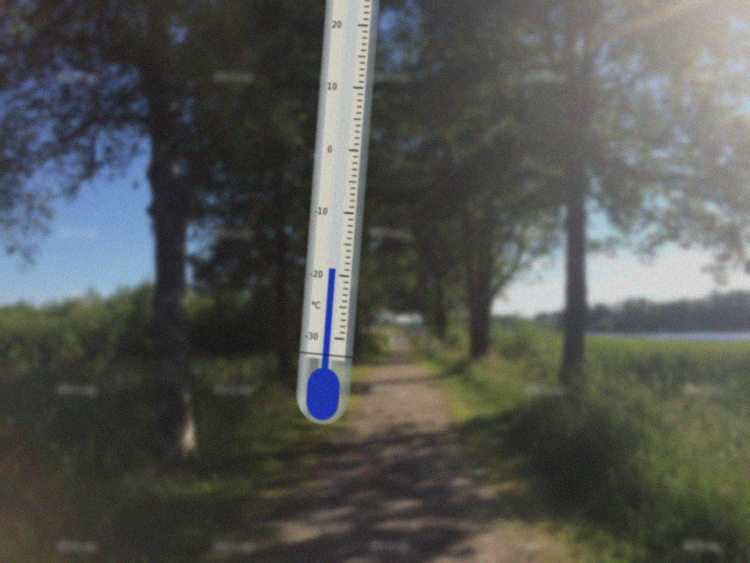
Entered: value=-19 unit=°C
